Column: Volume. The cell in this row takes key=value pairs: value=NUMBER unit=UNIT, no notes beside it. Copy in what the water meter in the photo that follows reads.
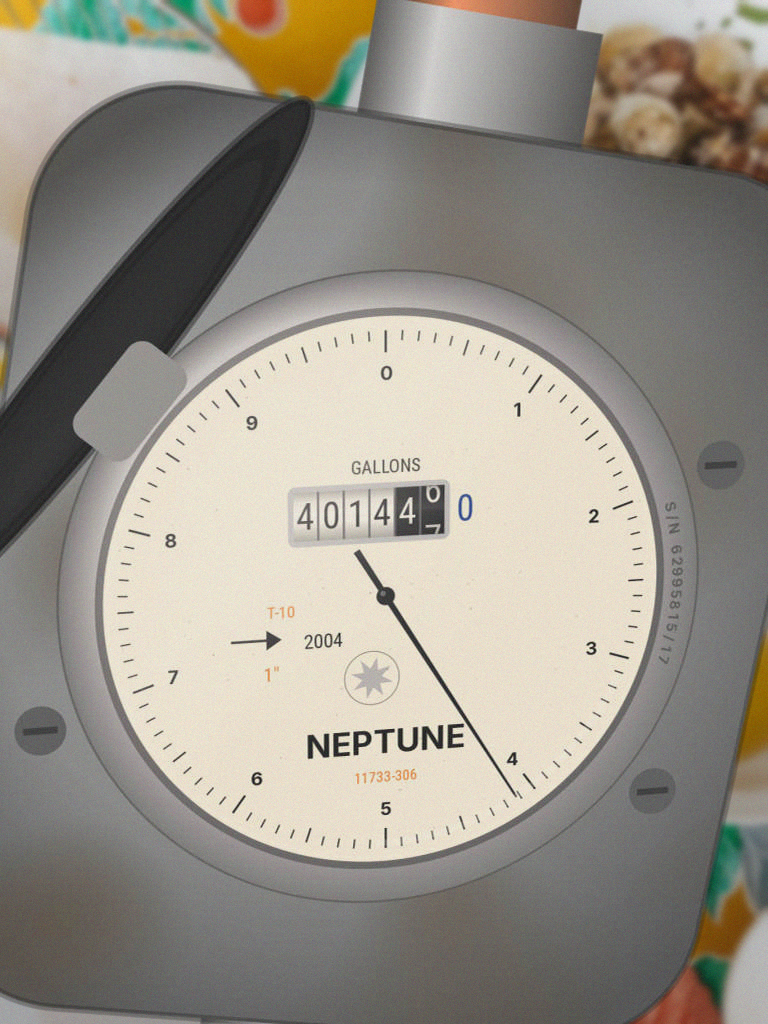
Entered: value=4014464.1 unit=gal
